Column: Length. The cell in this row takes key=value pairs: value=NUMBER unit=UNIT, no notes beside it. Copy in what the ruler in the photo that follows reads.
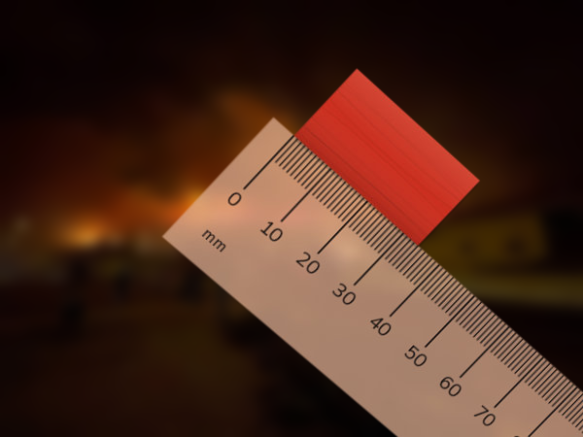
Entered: value=34 unit=mm
